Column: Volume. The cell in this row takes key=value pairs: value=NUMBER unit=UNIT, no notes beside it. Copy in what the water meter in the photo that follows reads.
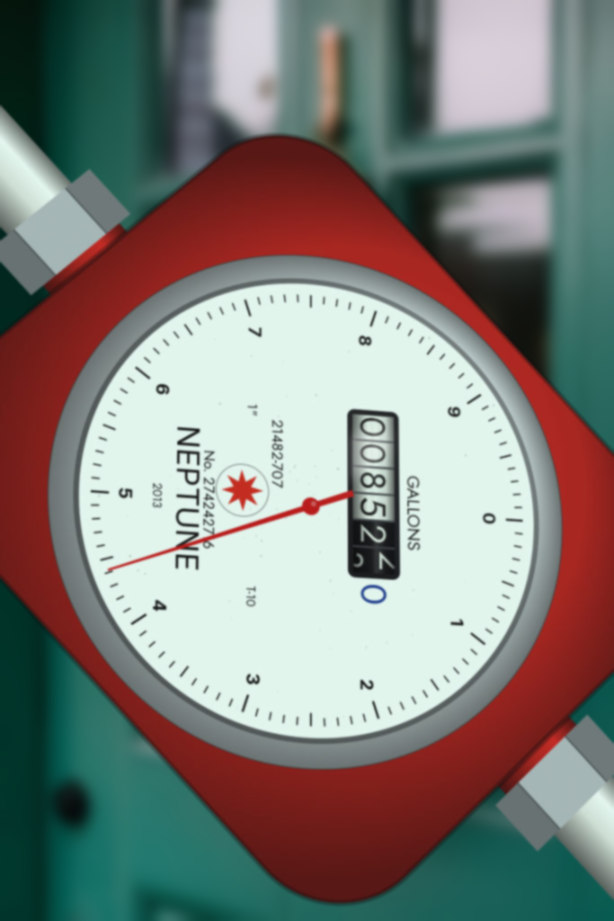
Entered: value=85224.4 unit=gal
